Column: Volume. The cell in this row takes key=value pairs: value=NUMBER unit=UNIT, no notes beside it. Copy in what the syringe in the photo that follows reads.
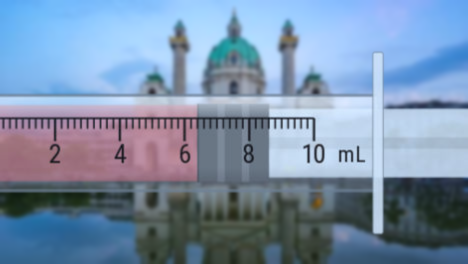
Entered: value=6.4 unit=mL
